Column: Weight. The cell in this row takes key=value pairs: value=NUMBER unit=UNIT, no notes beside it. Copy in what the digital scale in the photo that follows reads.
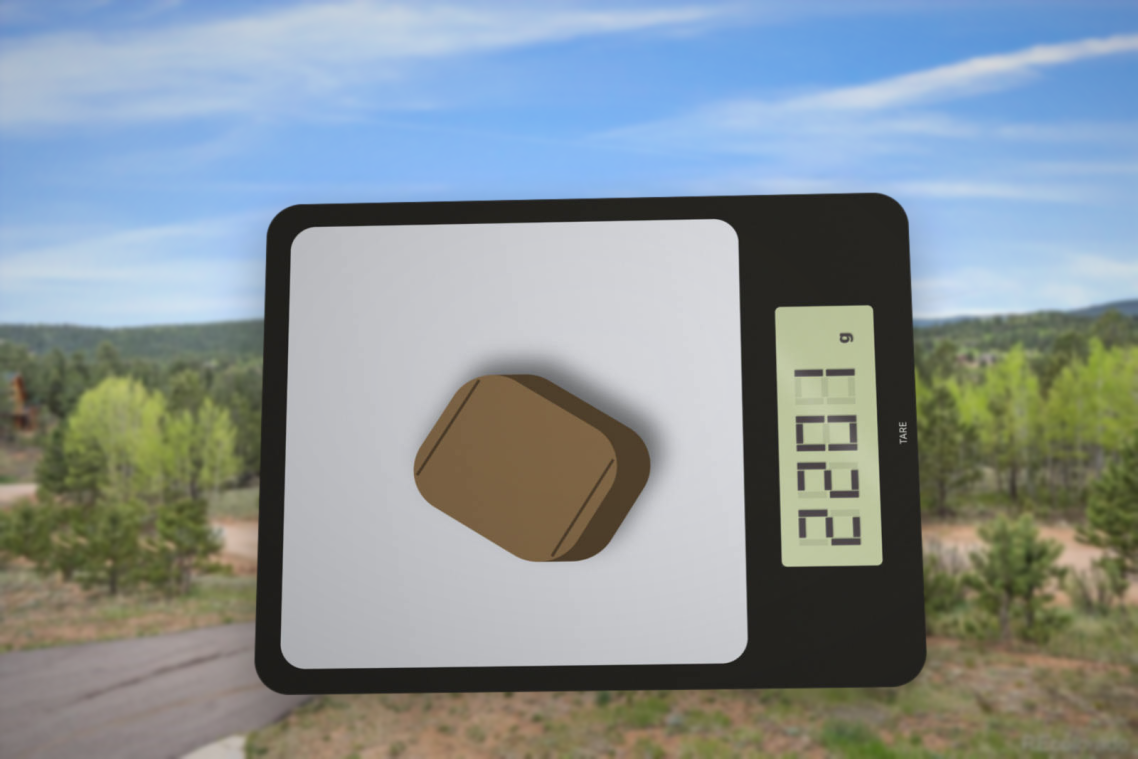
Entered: value=2201 unit=g
